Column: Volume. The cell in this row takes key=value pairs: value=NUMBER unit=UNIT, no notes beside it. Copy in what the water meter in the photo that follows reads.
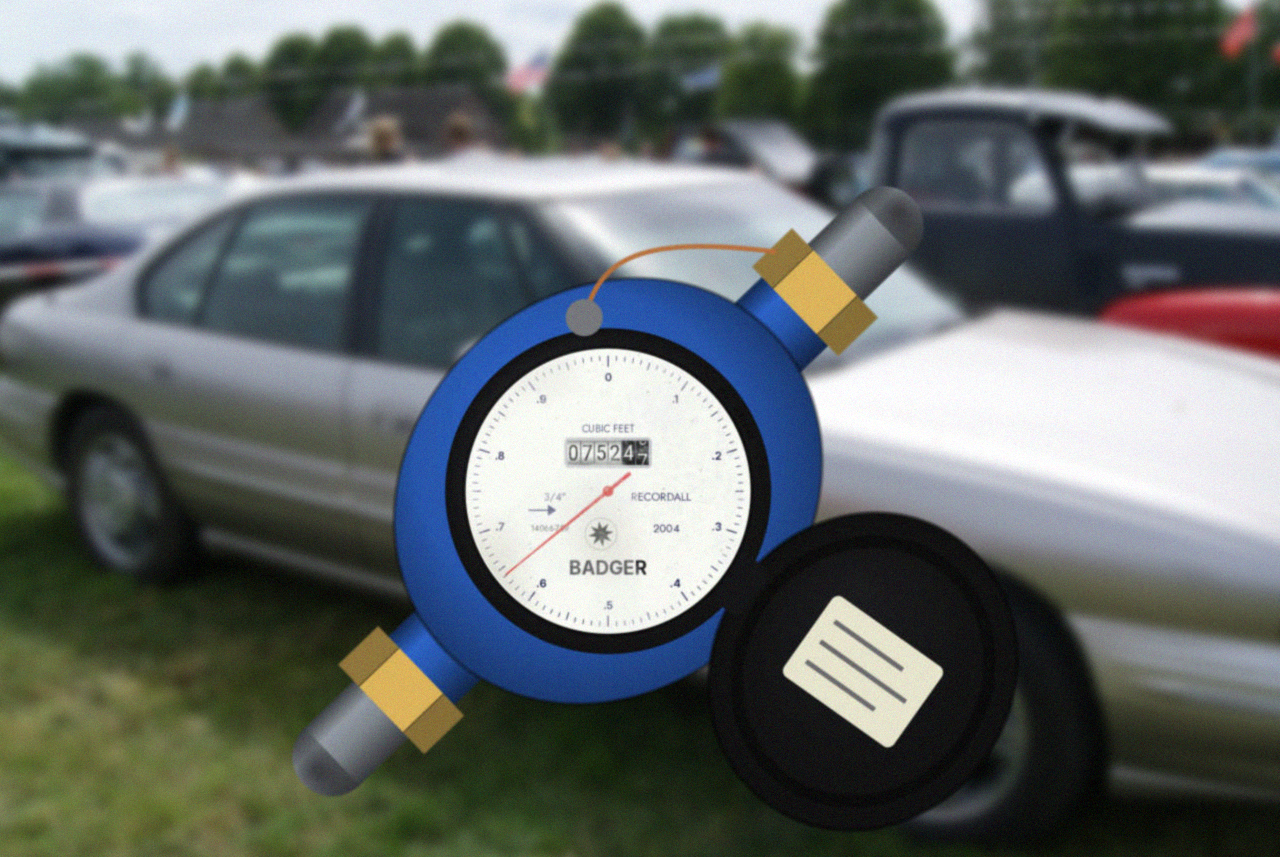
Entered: value=75246.64 unit=ft³
